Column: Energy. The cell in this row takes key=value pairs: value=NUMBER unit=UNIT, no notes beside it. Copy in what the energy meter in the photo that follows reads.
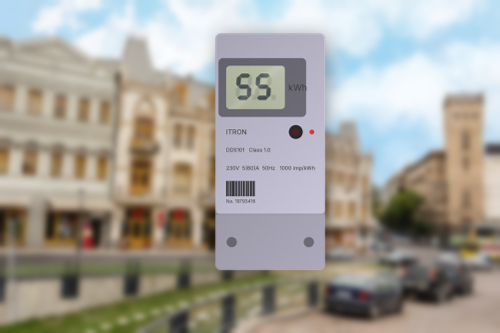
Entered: value=55 unit=kWh
